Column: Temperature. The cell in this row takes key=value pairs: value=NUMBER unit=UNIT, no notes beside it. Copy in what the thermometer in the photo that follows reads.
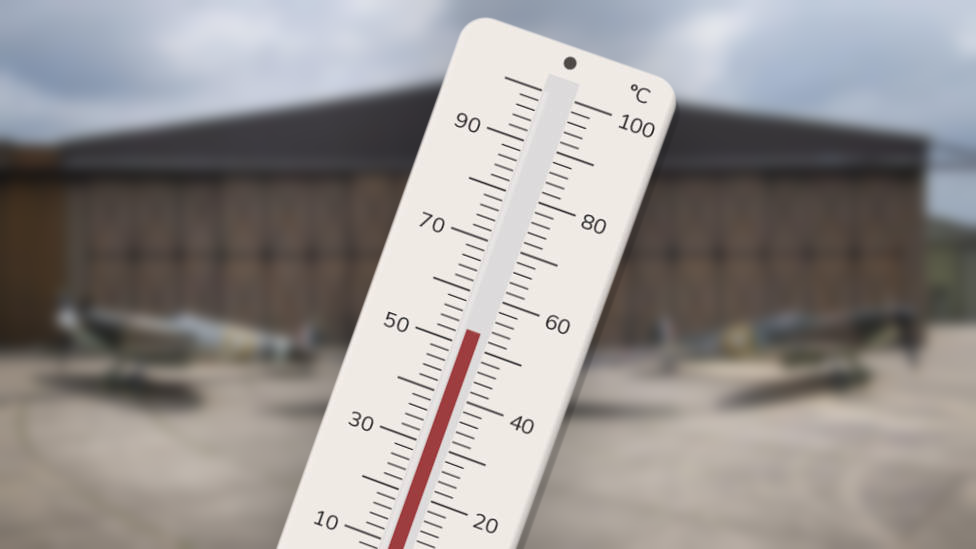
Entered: value=53 unit=°C
